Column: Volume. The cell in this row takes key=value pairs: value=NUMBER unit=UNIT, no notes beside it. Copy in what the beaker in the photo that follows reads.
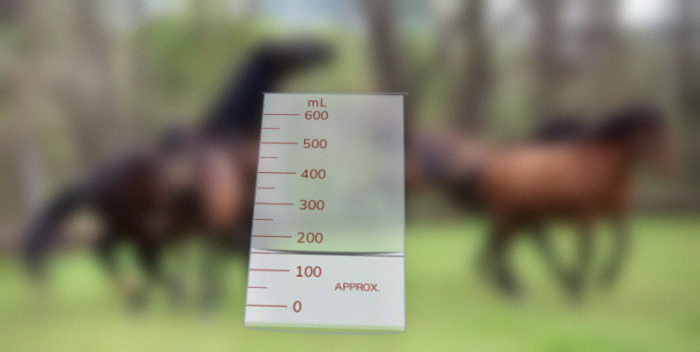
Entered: value=150 unit=mL
